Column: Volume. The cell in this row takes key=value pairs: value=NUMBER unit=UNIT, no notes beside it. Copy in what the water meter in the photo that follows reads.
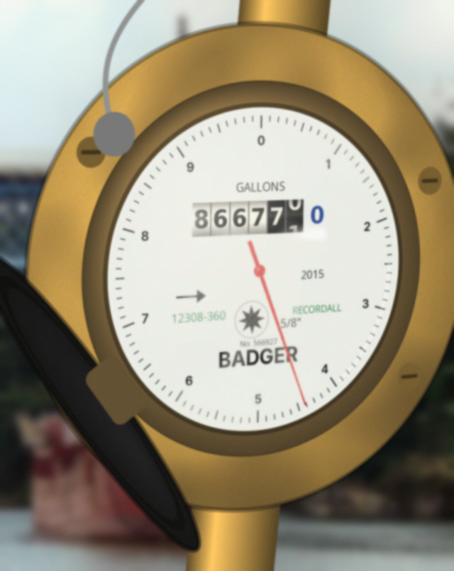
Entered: value=8667704.4 unit=gal
